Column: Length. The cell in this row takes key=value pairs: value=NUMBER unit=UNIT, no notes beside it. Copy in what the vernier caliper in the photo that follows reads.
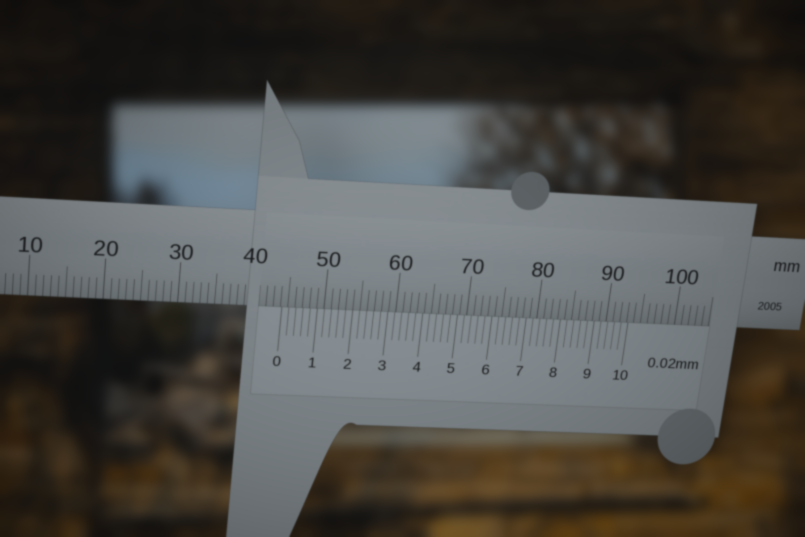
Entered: value=44.2 unit=mm
